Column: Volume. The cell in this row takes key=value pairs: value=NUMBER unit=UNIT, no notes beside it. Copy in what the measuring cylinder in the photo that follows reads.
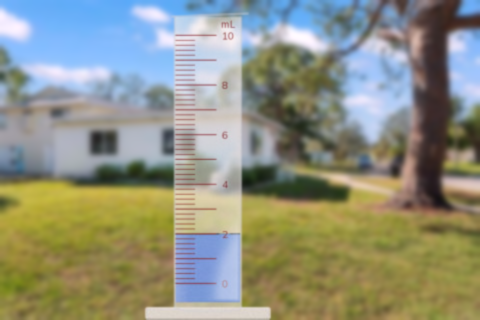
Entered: value=2 unit=mL
